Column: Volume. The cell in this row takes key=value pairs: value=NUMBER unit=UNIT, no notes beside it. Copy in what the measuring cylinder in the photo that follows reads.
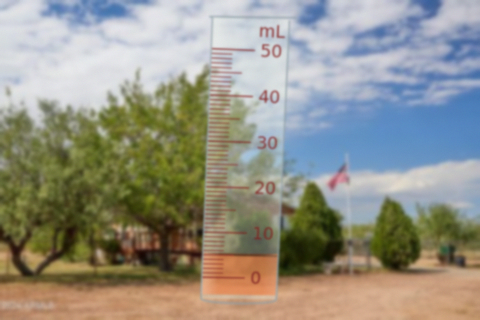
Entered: value=5 unit=mL
